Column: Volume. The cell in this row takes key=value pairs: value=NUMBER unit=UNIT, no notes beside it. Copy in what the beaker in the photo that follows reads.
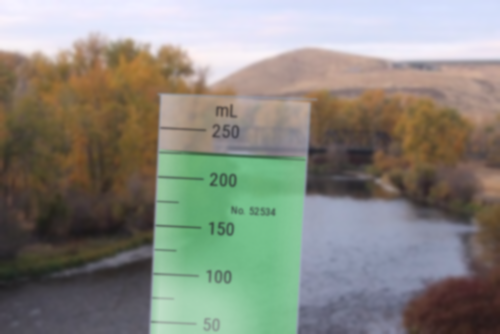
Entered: value=225 unit=mL
